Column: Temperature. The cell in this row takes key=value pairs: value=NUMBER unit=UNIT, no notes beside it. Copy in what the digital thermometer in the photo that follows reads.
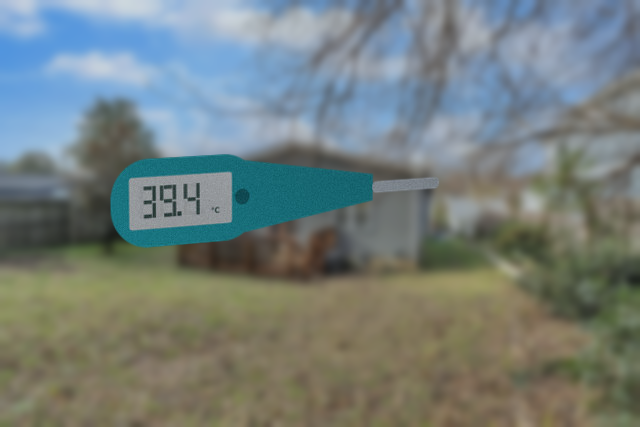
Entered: value=39.4 unit=°C
